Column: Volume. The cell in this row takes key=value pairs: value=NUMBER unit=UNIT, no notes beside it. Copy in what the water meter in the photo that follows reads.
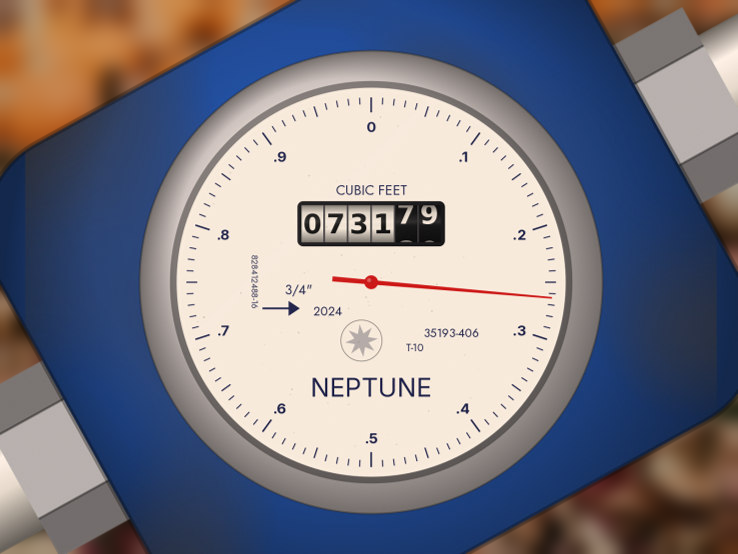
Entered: value=73179.26 unit=ft³
